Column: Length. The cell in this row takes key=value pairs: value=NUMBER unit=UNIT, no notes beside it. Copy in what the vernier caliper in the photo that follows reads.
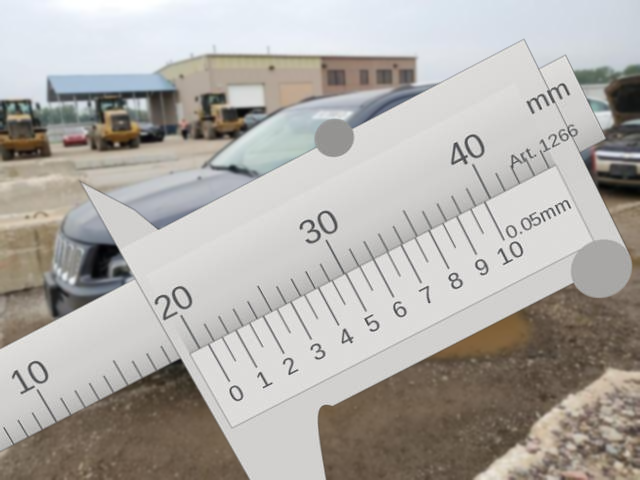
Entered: value=20.6 unit=mm
